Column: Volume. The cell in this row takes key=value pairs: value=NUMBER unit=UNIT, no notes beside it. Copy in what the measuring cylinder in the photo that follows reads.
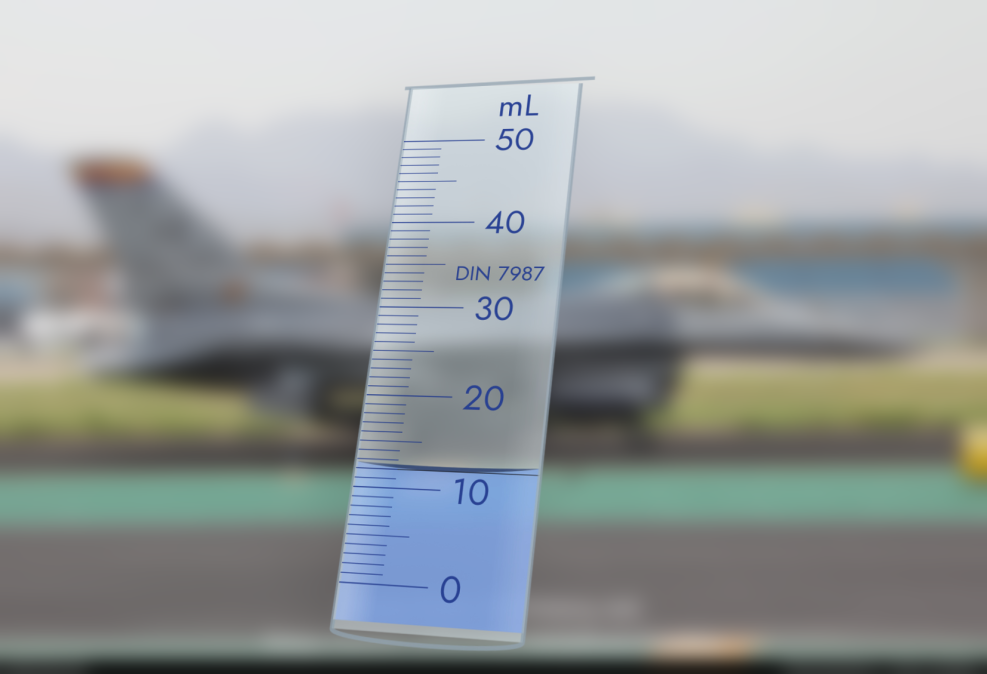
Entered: value=12 unit=mL
